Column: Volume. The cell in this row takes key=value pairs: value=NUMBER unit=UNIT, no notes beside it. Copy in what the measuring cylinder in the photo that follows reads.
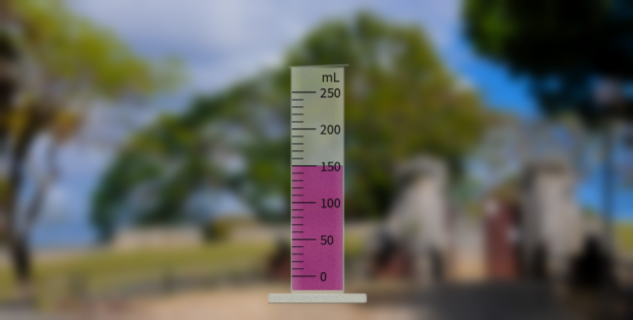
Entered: value=150 unit=mL
